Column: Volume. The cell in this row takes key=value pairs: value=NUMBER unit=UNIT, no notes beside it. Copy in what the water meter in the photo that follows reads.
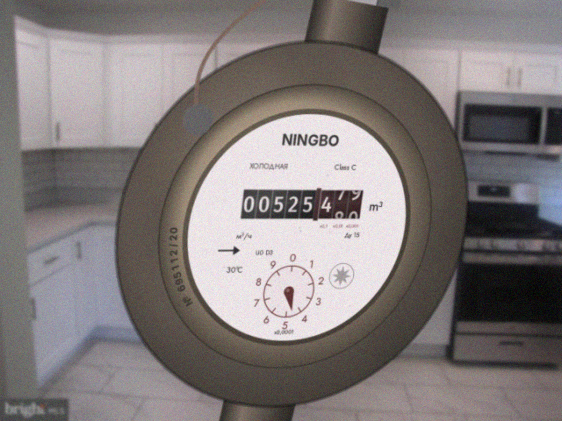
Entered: value=525.4794 unit=m³
